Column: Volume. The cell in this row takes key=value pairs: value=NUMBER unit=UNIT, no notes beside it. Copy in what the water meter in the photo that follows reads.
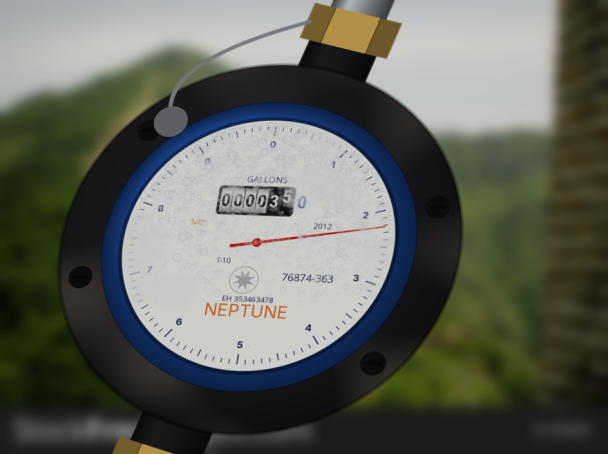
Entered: value=352.2 unit=gal
